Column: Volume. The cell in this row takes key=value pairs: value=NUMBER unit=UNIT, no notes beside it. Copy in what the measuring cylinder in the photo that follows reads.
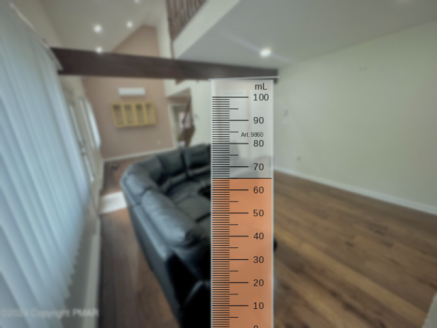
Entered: value=65 unit=mL
